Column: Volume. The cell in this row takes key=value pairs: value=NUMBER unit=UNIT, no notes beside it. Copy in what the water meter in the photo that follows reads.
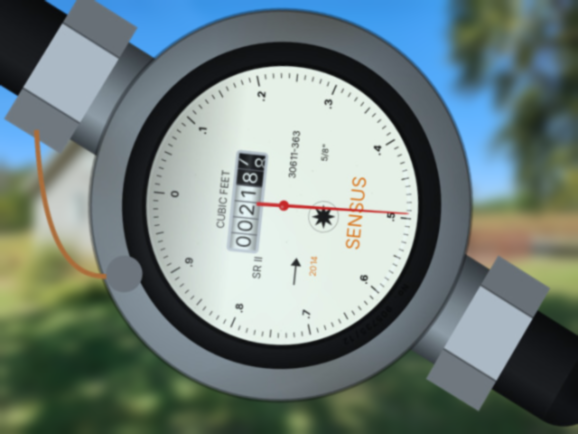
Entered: value=2187.49 unit=ft³
